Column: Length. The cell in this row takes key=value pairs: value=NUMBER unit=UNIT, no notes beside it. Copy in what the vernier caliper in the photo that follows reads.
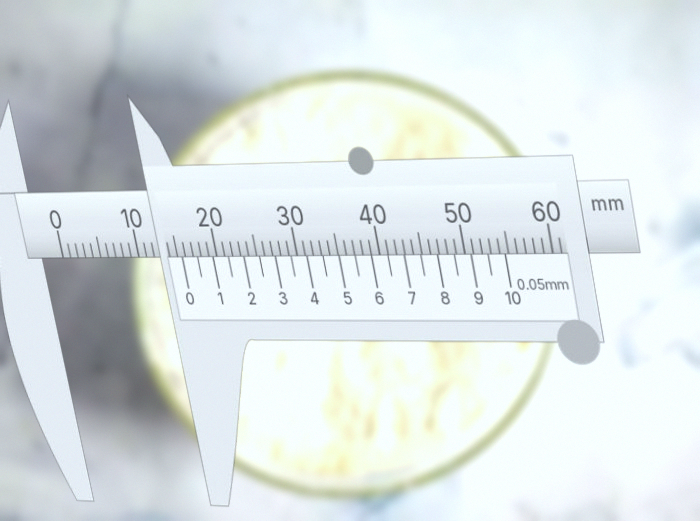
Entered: value=15.6 unit=mm
